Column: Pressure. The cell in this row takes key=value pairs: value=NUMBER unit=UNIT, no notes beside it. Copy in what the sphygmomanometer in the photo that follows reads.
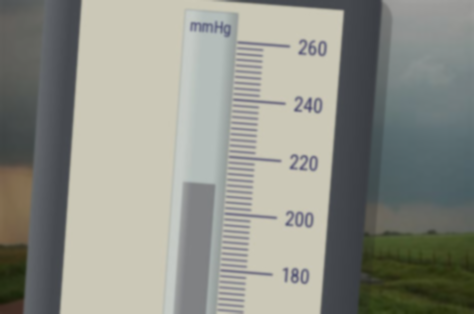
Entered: value=210 unit=mmHg
